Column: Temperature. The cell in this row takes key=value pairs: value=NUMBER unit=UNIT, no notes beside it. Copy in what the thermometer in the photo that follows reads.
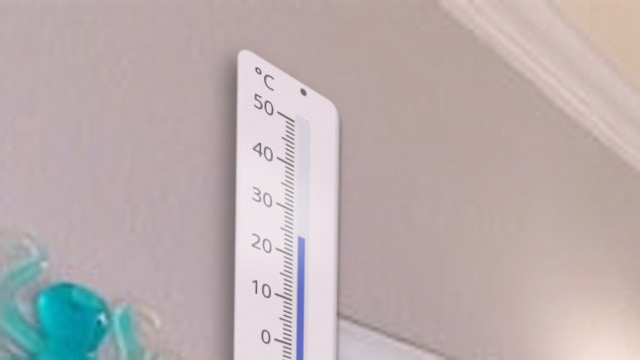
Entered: value=25 unit=°C
